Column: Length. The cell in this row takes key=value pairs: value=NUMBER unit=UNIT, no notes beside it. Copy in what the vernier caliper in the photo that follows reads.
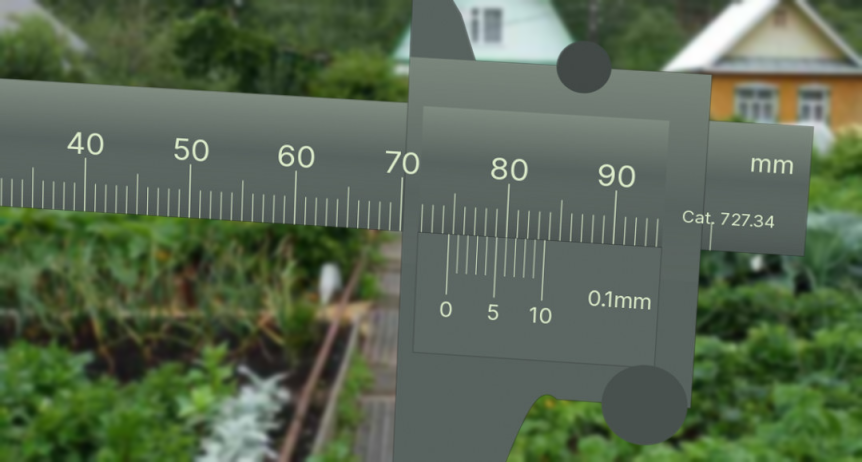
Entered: value=74.6 unit=mm
